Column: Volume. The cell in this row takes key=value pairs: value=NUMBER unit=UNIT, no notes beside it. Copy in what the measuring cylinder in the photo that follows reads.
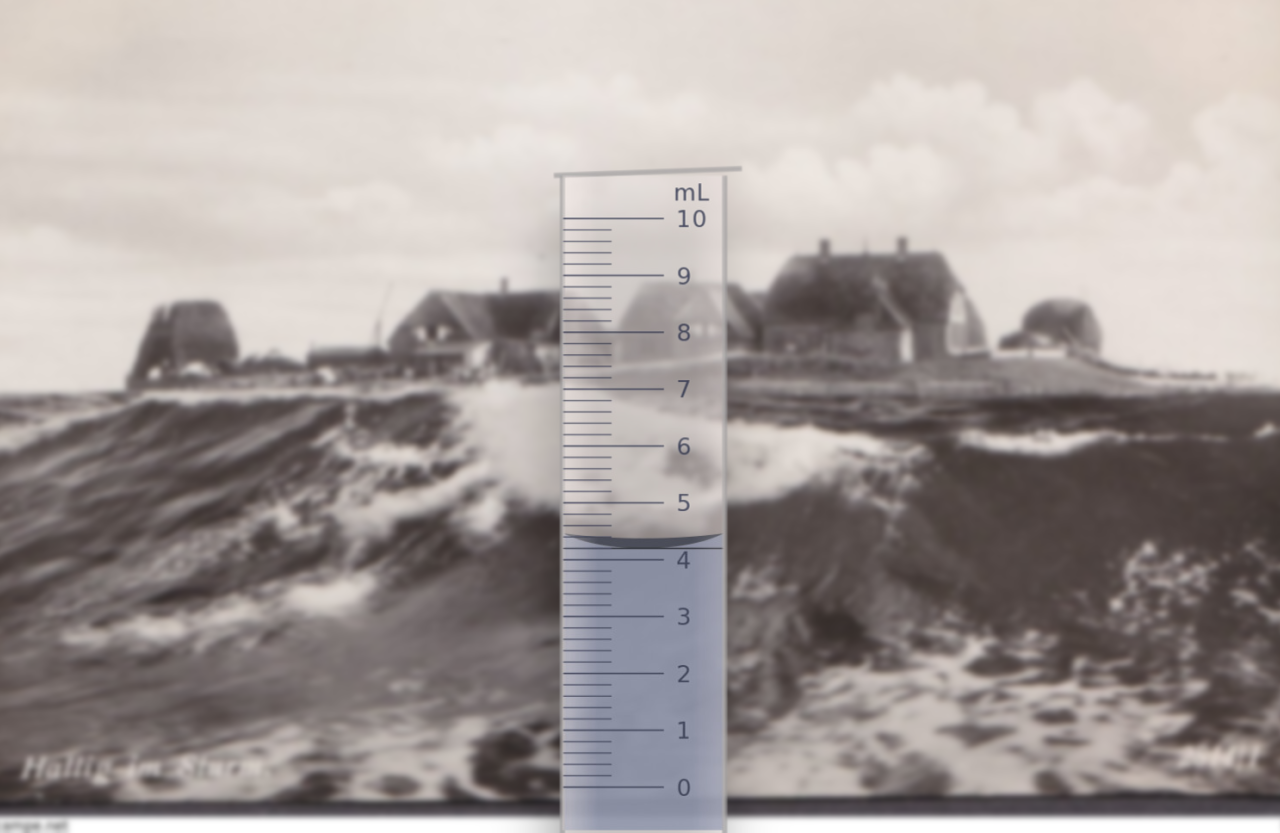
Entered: value=4.2 unit=mL
